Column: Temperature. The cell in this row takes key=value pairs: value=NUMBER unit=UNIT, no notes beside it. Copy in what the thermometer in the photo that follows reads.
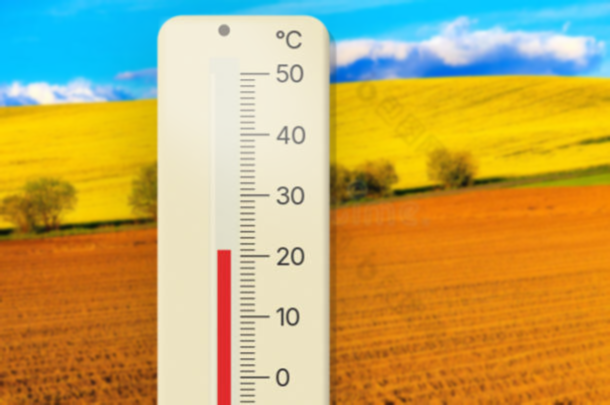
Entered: value=21 unit=°C
